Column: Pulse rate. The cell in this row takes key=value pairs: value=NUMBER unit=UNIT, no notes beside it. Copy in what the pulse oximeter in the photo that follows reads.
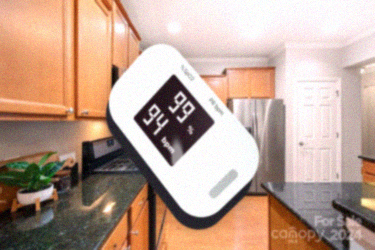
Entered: value=94 unit=bpm
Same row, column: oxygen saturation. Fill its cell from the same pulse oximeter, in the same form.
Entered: value=99 unit=%
